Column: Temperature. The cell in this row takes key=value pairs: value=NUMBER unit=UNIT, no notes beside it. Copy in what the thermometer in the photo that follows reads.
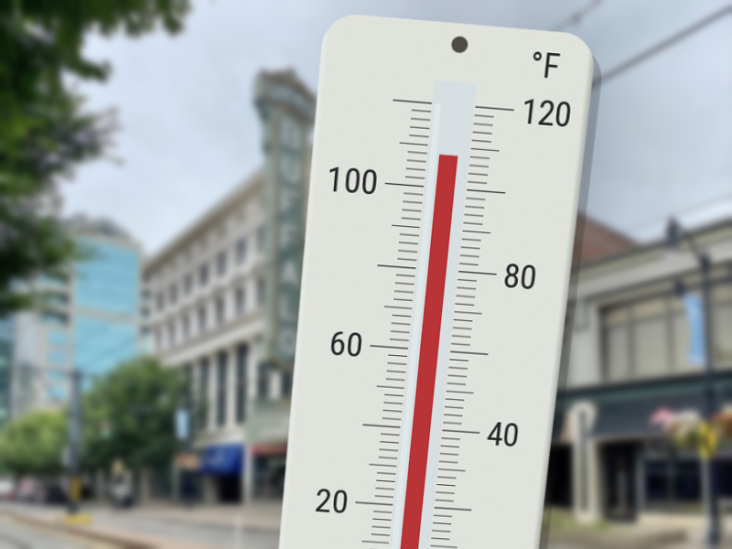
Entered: value=108 unit=°F
